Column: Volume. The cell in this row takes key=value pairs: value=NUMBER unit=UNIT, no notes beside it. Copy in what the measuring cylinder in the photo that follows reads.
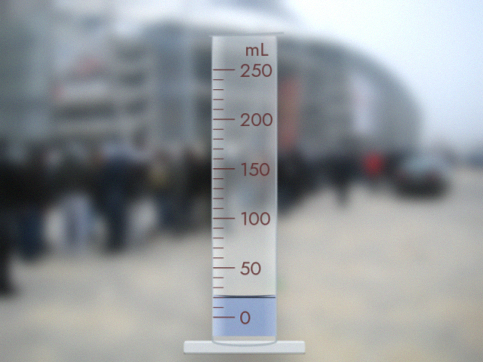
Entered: value=20 unit=mL
